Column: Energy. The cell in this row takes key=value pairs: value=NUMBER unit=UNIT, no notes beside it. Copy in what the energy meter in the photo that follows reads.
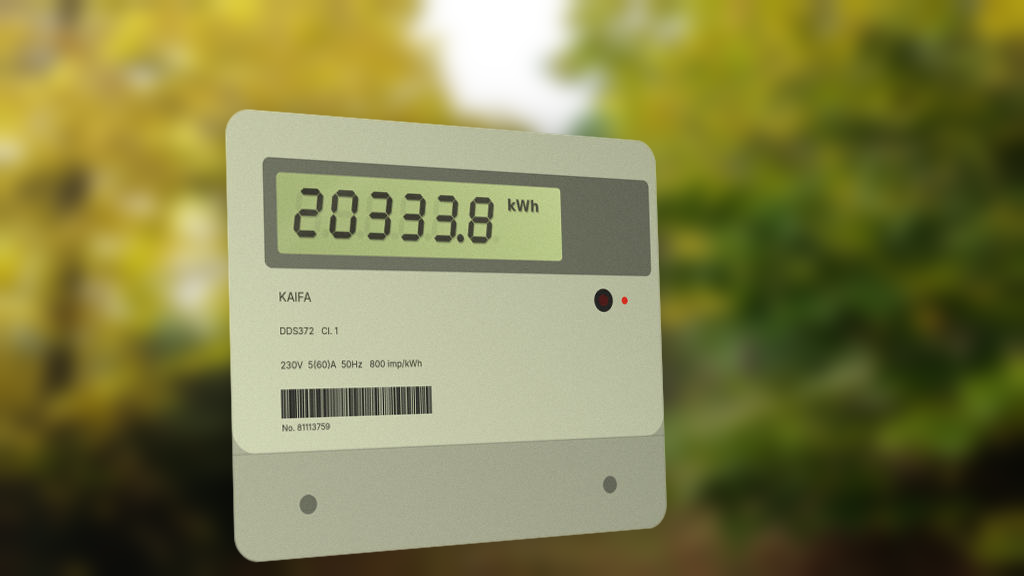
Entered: value=20333.8 unit=kWh
